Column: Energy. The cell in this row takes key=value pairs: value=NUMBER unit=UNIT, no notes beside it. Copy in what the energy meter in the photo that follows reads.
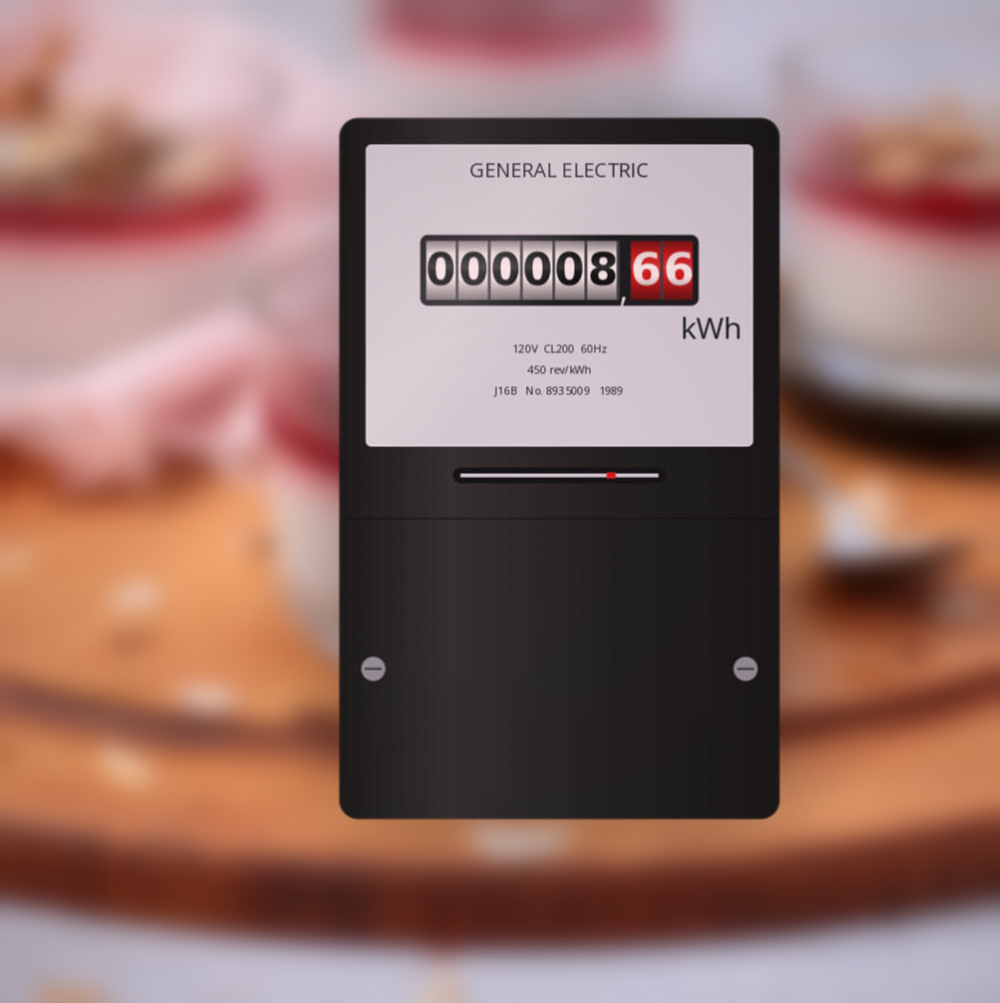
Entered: value=8.66 unit=kWh
